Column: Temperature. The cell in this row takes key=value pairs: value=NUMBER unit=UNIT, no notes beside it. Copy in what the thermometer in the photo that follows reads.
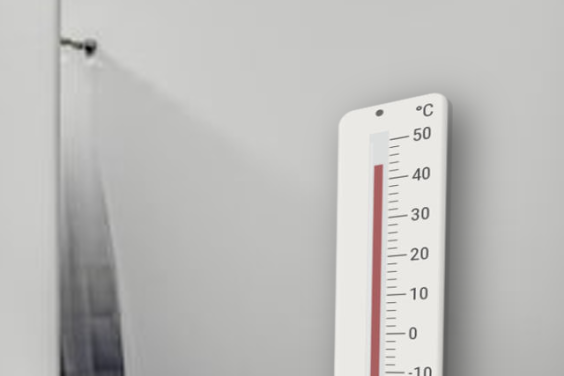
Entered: value=44 unit=°C
